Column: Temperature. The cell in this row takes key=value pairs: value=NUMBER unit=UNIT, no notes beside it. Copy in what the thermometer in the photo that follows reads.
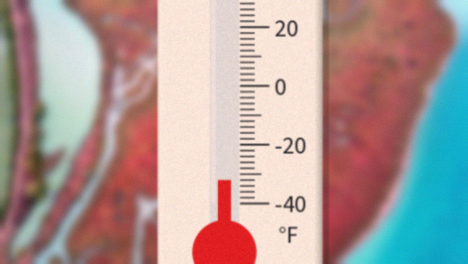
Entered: value=-32 unit=°F
